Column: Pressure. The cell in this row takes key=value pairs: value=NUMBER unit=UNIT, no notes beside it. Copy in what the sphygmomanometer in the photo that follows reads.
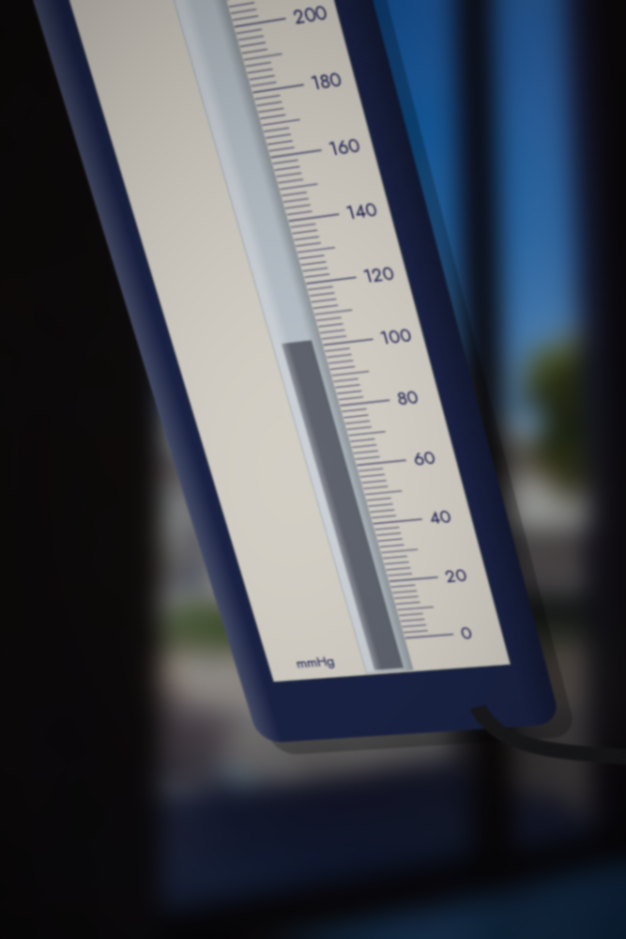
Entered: value=102 unit=mmHg
